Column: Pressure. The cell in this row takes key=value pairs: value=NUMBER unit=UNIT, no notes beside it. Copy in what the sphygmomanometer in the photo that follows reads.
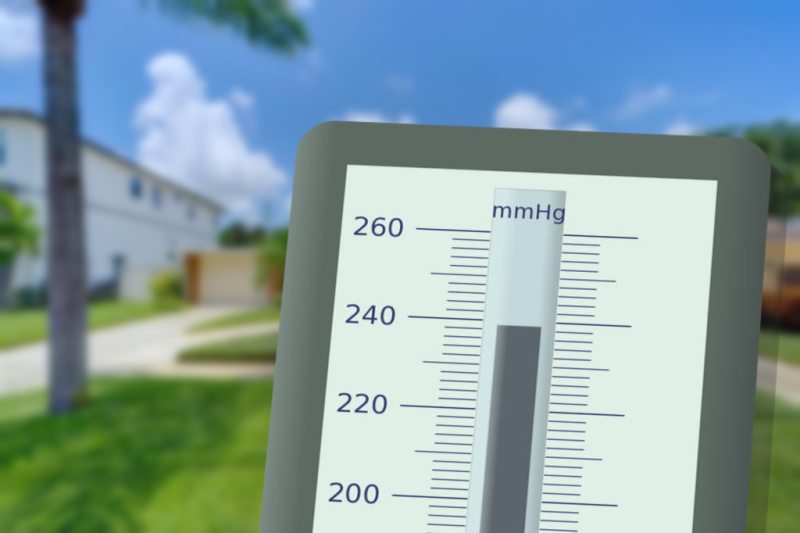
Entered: value=239 unit=mmHg
